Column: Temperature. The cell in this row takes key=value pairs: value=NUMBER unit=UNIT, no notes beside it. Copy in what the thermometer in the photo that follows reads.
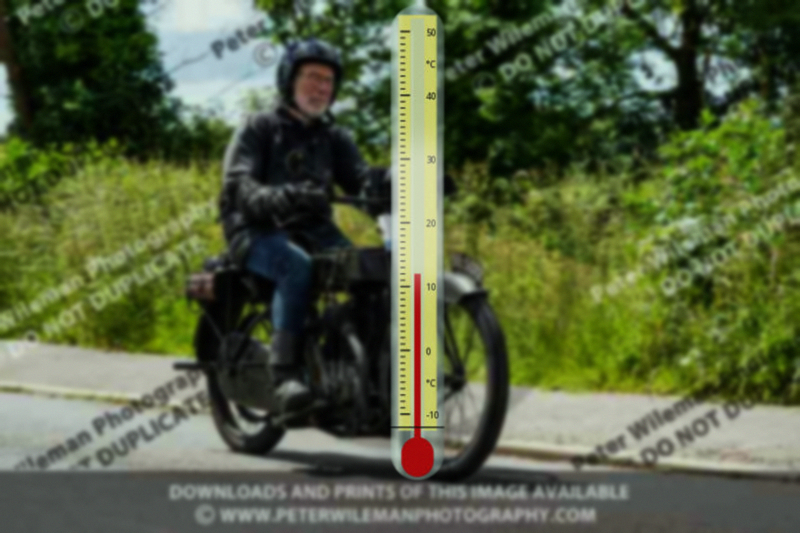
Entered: value=12 unit=°C
